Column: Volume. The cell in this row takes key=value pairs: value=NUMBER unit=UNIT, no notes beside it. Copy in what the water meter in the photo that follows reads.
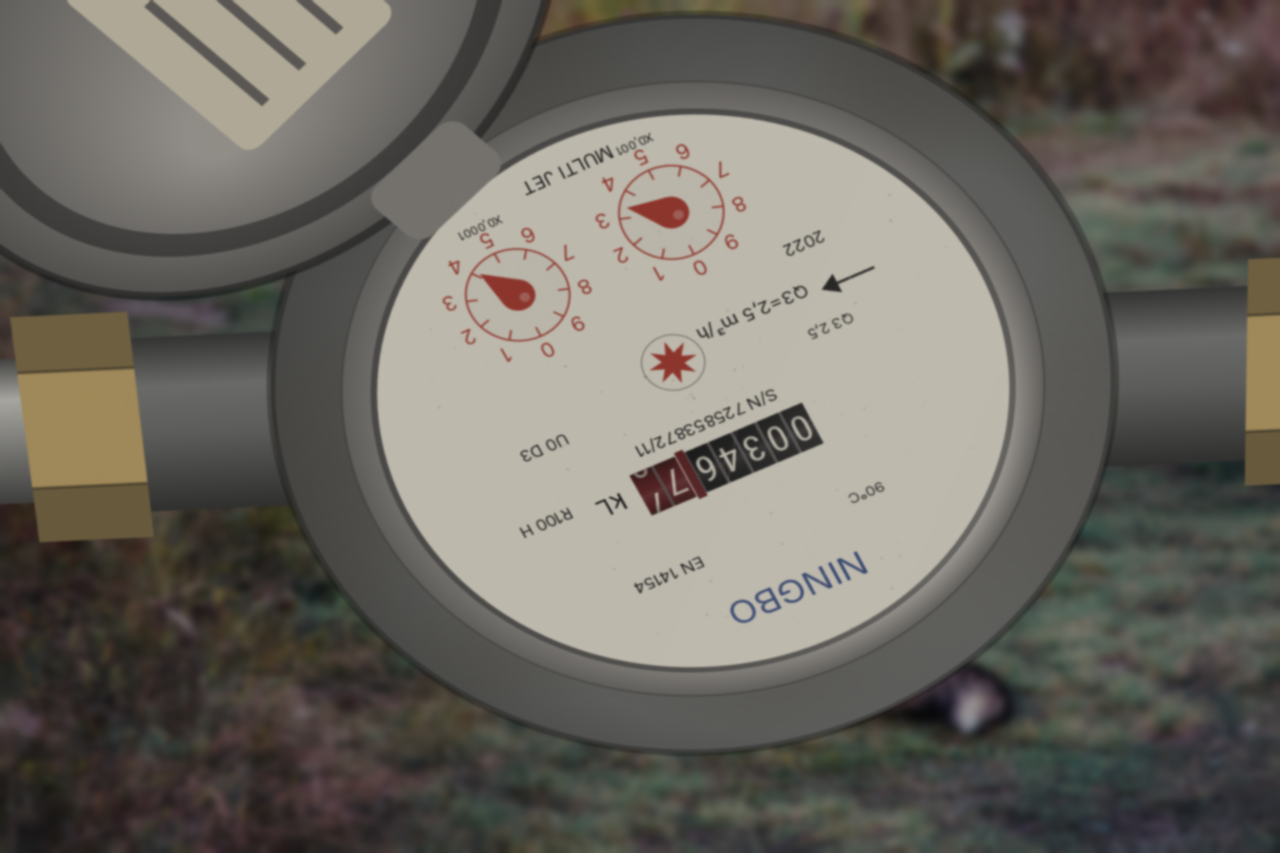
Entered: value=346.7734 unit=kL
